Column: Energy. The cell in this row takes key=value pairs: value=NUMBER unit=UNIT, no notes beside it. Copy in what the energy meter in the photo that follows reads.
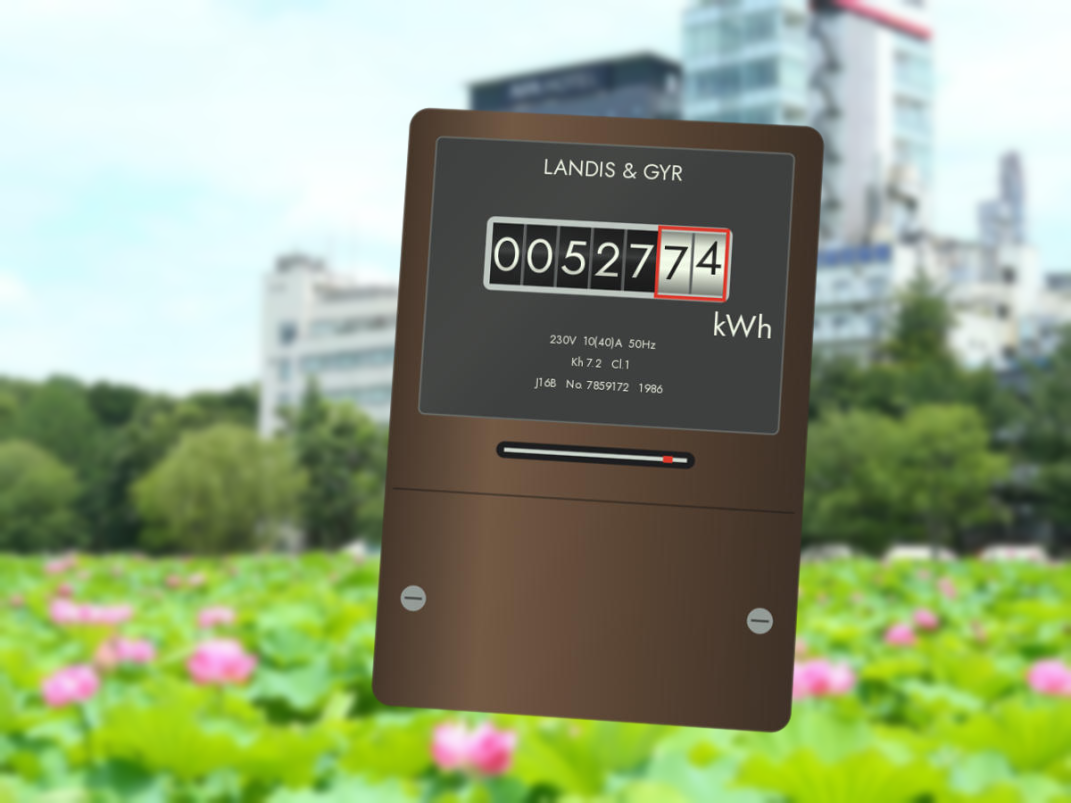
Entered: value=527.74 unit=kWh
